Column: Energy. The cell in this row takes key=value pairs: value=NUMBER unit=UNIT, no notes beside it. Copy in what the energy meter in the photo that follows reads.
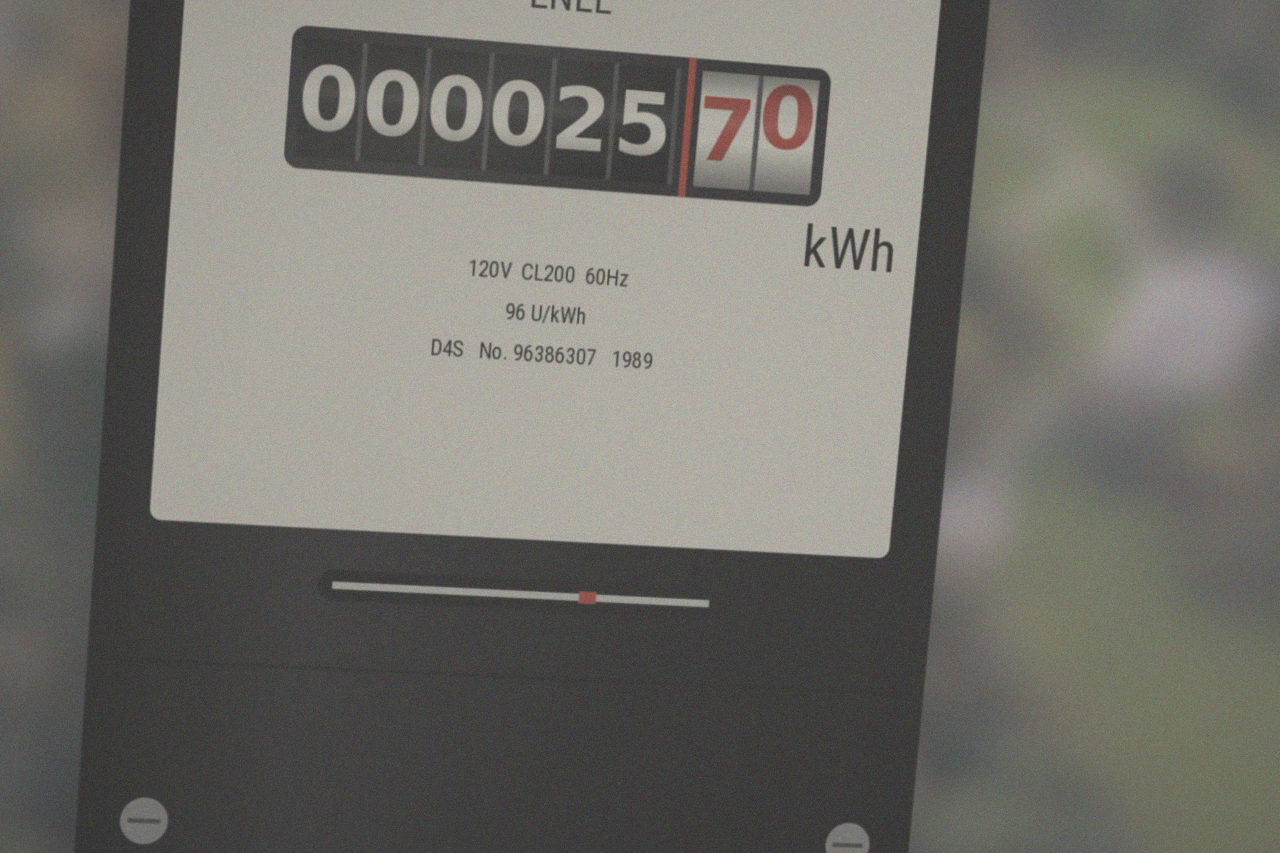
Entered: value=25.70 unit=kWh
